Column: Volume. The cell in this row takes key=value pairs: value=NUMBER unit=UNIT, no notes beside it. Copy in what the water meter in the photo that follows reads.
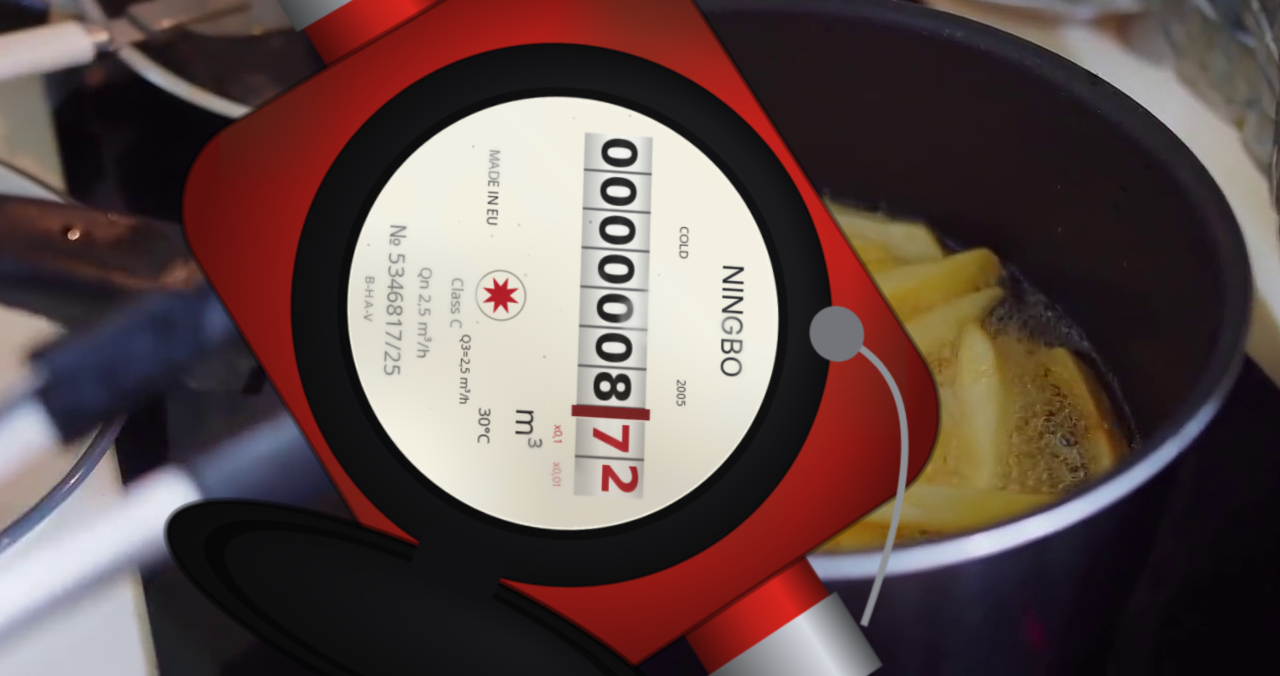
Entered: value=8.72 unit=m³
